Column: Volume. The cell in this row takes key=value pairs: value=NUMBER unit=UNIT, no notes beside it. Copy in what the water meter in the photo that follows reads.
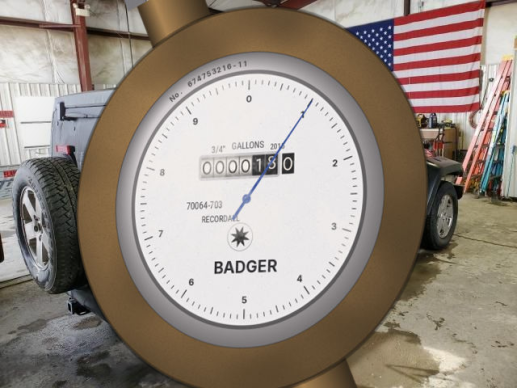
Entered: value=181.0 unit=gal
